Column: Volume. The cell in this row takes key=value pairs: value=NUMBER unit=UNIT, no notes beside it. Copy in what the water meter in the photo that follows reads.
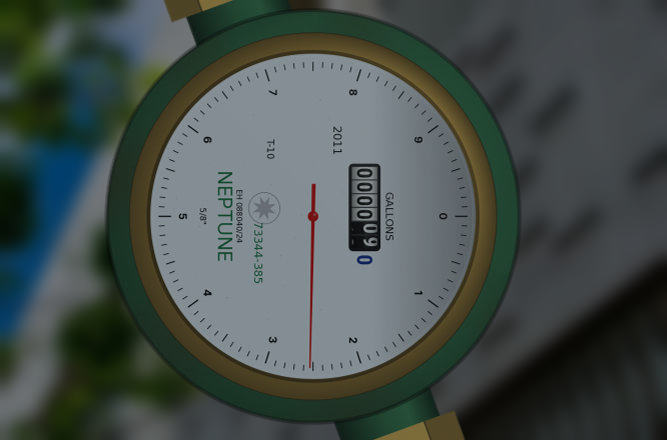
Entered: value=92.5 unit=gal
